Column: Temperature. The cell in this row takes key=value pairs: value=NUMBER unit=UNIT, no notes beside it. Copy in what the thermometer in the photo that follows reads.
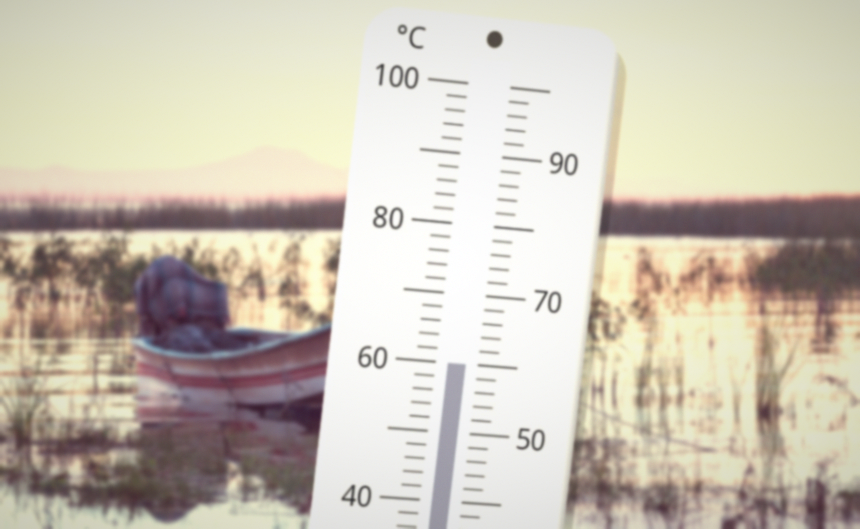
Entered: value=60 unit=°C
